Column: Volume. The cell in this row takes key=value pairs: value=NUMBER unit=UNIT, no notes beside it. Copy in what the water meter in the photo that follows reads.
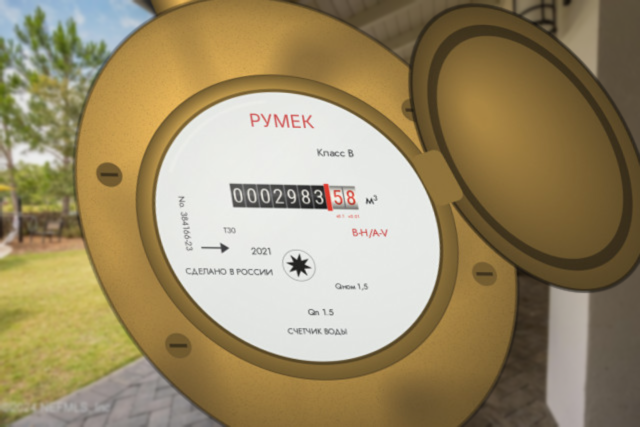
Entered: value=2983.58 unit=m³
